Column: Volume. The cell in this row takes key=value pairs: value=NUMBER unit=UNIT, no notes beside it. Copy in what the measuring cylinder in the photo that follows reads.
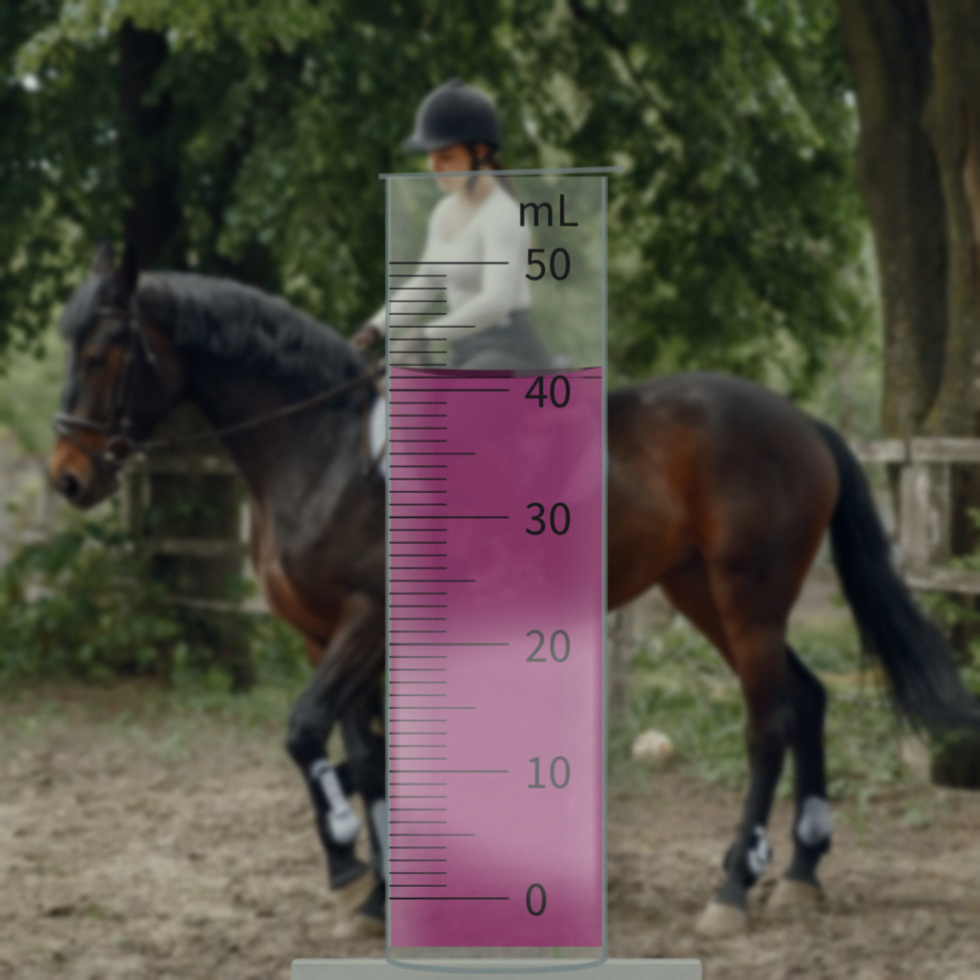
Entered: value=41 unit=mL
